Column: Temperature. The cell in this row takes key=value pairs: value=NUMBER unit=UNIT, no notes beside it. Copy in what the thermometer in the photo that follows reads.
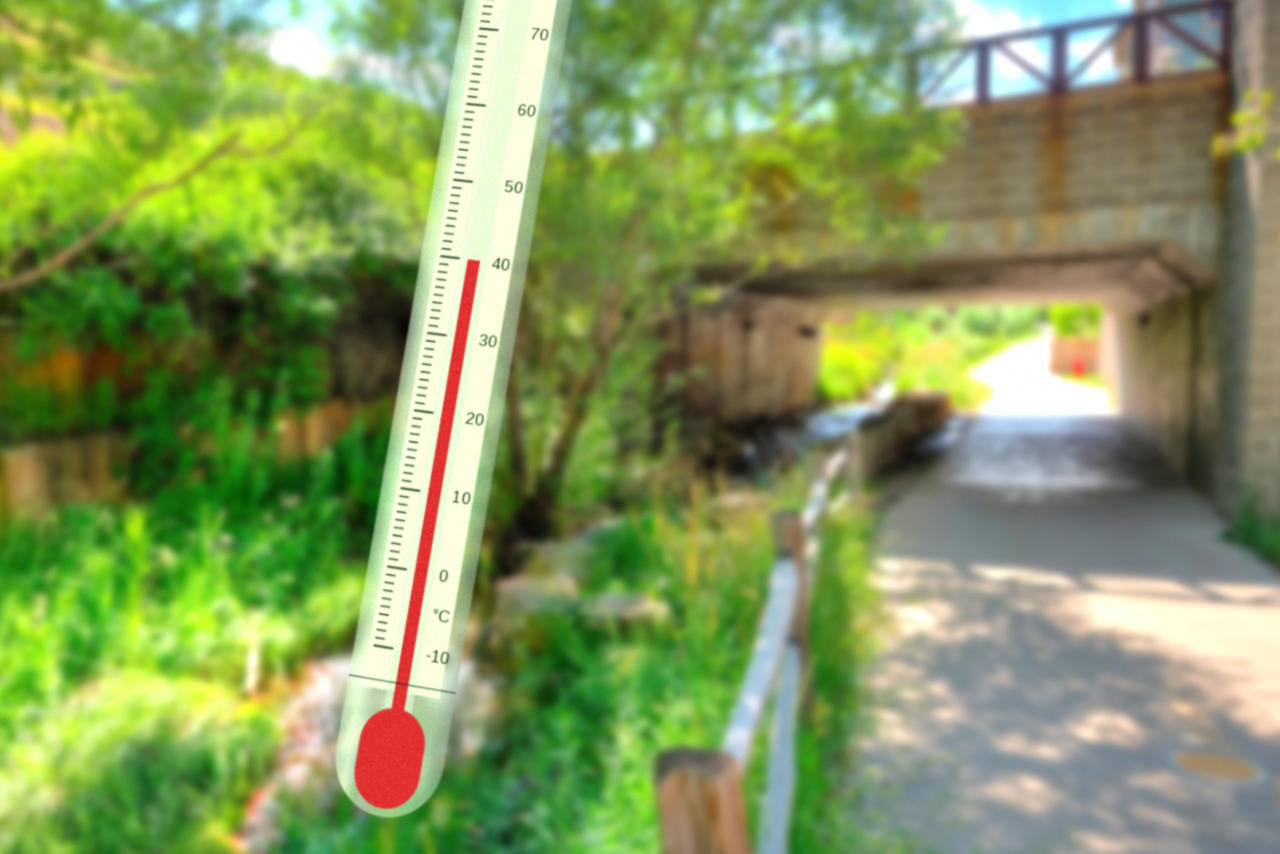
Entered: value=40 unit=°C
